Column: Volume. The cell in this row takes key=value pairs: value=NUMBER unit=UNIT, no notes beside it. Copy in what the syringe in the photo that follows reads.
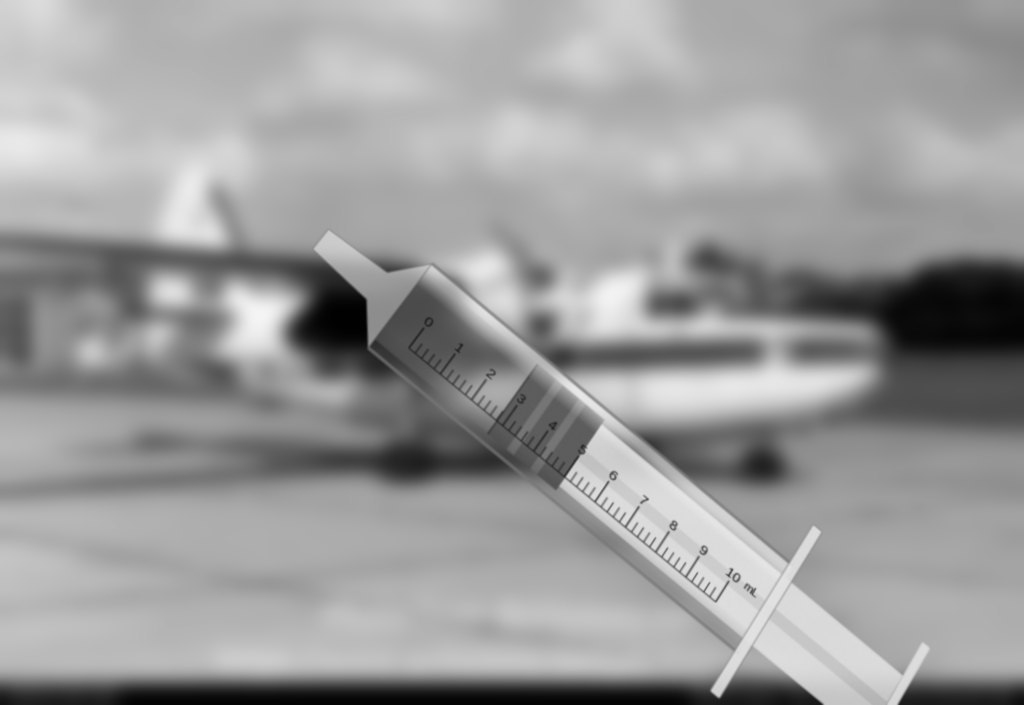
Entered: value=2.8 unit=mL
